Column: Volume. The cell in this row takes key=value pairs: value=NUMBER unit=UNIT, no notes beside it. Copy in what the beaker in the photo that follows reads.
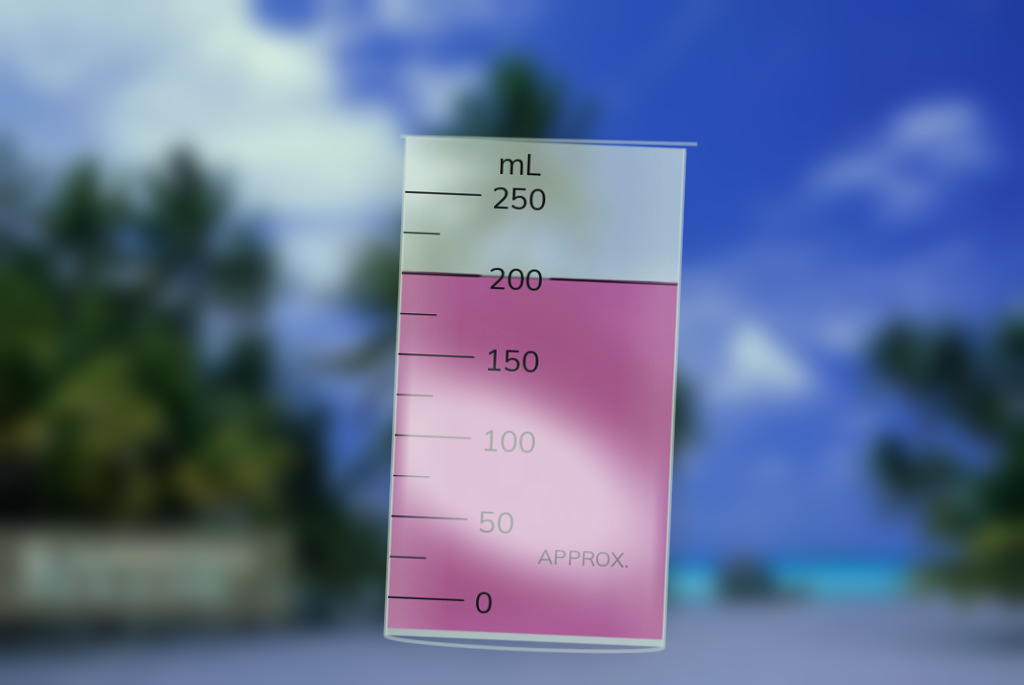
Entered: value=200 unit=mL
